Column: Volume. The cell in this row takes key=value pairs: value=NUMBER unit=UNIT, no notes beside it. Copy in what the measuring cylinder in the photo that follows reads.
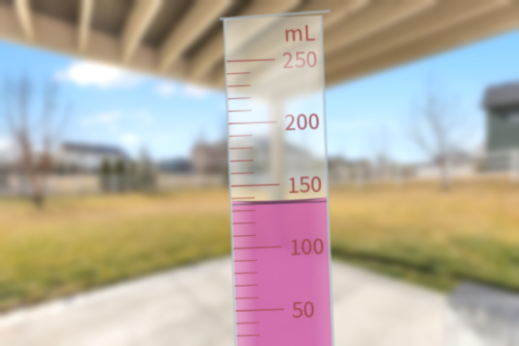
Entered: value=135 unit=mL
